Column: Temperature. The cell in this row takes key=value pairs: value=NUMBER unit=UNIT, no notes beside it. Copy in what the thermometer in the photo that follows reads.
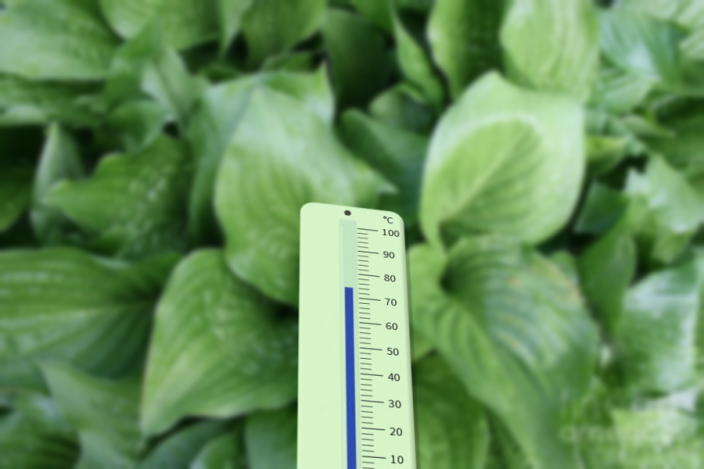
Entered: value=74 unit=°C
